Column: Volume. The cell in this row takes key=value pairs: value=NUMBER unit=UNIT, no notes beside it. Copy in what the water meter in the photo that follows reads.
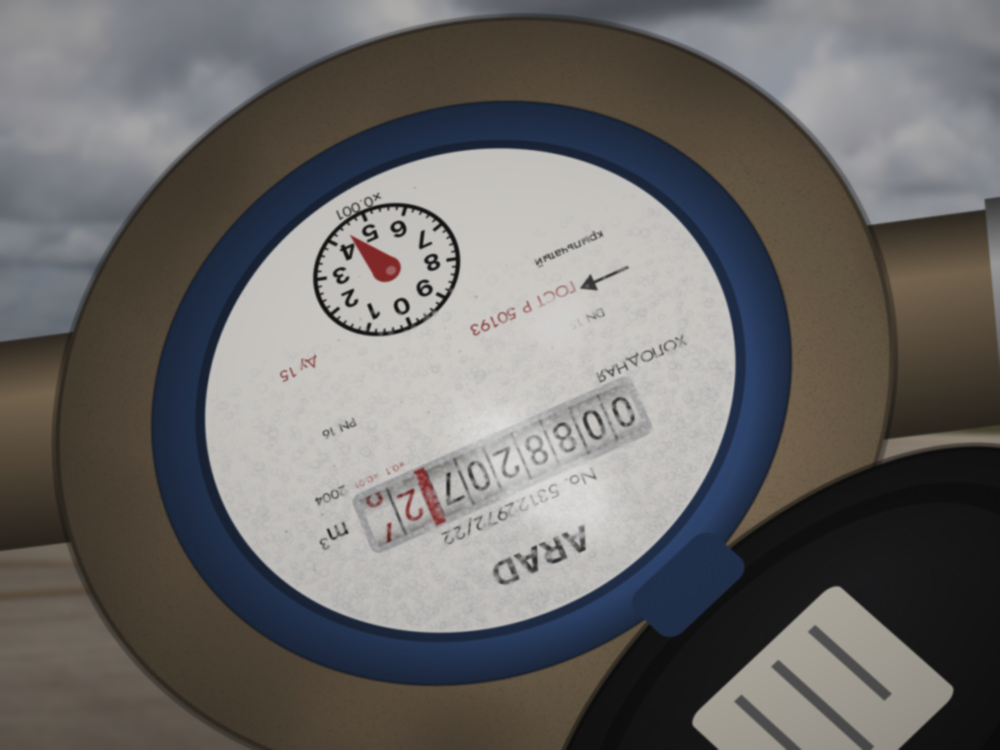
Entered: value=88207.274 unit=m³
